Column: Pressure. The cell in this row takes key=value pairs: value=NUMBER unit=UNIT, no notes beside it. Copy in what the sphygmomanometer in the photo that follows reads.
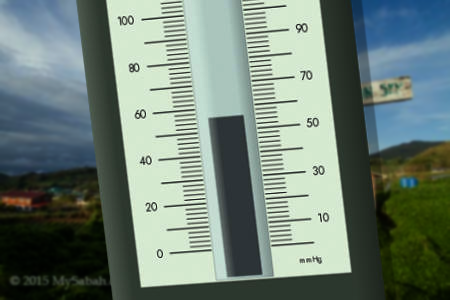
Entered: value=56 unit=mmHg
